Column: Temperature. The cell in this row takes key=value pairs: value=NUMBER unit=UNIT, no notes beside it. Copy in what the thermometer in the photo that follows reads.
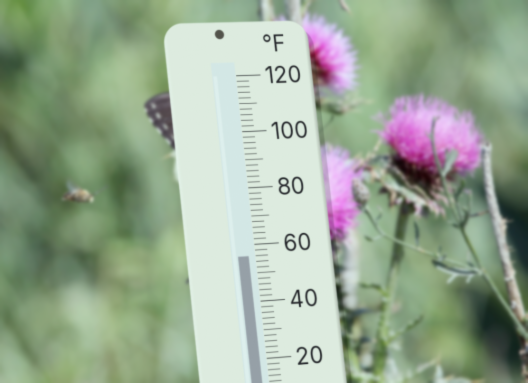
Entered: value=56 unit=°F
